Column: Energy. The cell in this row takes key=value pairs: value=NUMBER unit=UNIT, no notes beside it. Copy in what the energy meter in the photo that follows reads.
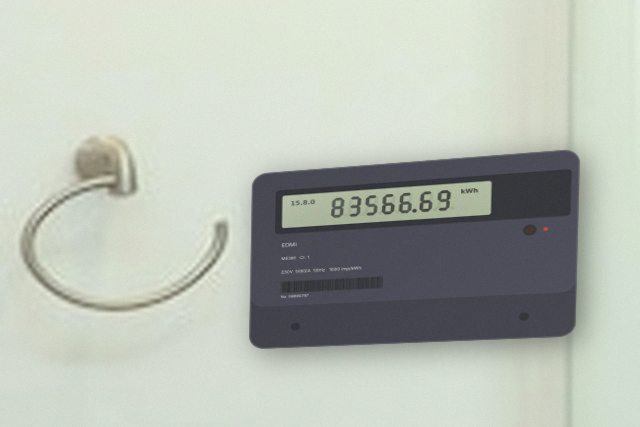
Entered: value=83566.69 unit=kWh
